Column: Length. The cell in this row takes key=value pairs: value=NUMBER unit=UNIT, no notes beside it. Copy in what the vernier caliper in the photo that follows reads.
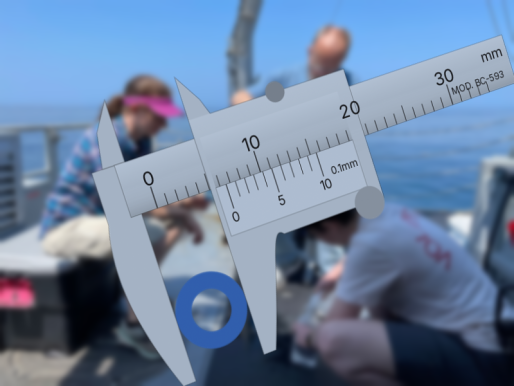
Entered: value=6.6 unit=mm
